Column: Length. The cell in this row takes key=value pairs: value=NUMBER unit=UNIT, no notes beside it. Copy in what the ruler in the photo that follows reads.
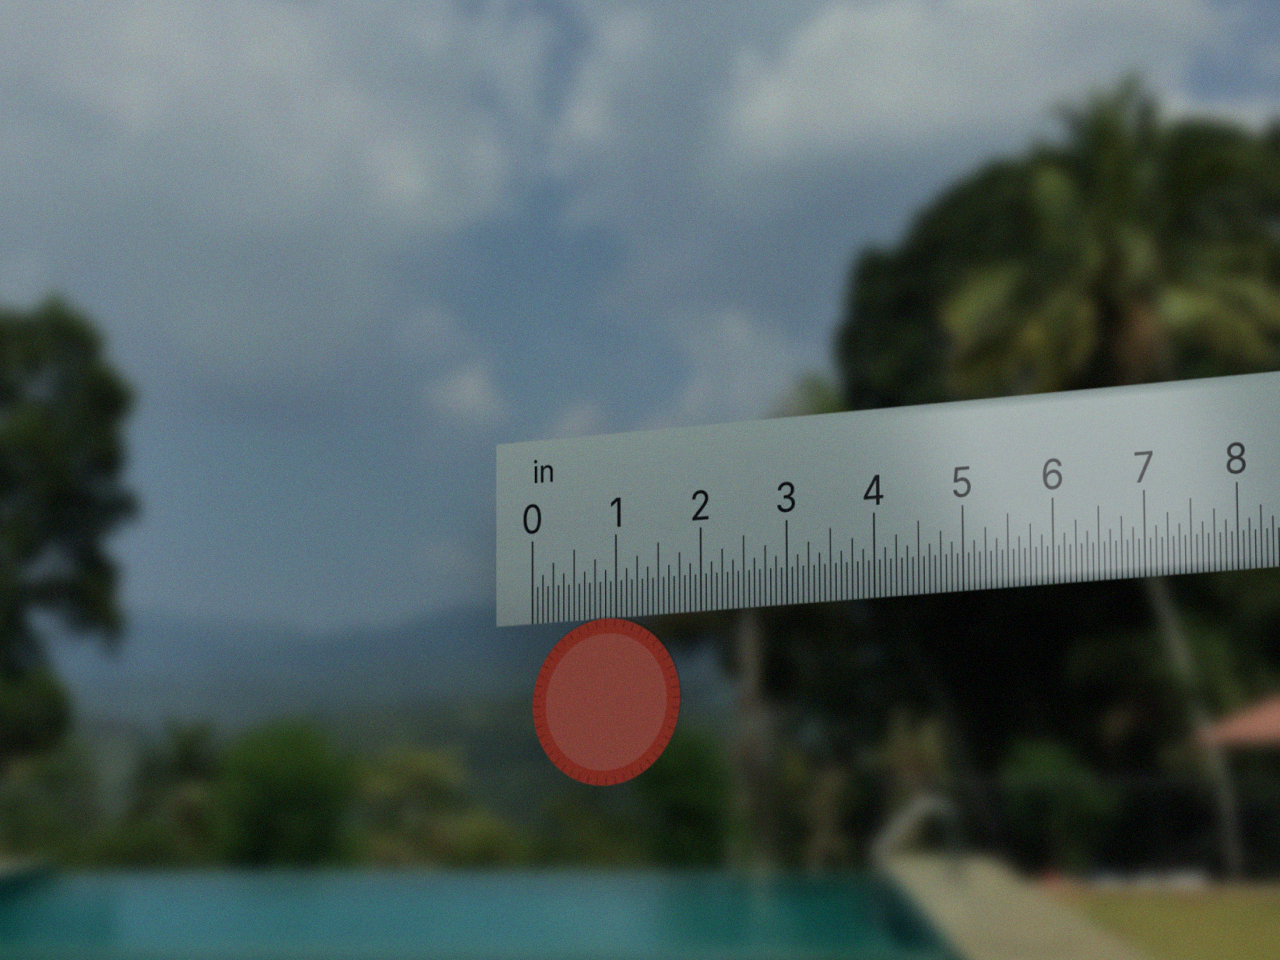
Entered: value=1.75 unit=in
